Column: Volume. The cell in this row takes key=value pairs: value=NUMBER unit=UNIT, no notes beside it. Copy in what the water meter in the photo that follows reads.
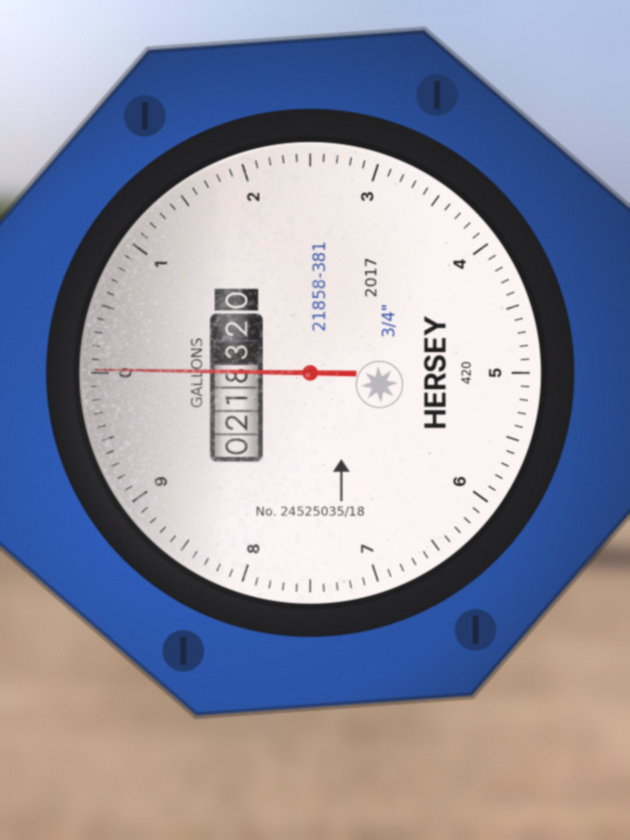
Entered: value=218320.0 unit=gal
